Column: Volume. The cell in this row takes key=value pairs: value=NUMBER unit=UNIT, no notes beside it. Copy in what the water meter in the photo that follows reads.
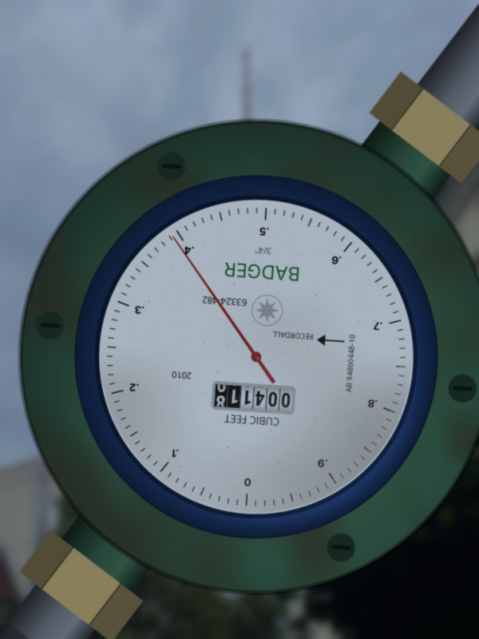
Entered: value=4118.39 unit=ft³
